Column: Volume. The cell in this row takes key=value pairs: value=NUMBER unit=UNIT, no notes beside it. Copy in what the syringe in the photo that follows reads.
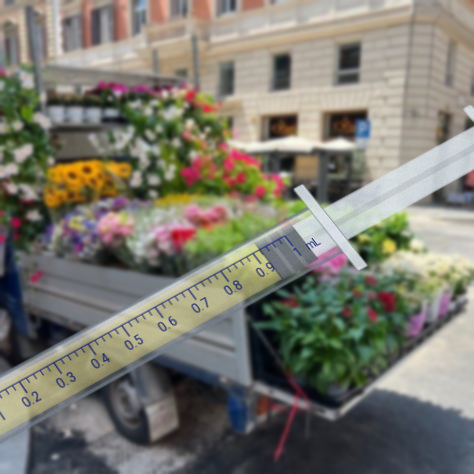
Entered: value=0.92 unit=mL
